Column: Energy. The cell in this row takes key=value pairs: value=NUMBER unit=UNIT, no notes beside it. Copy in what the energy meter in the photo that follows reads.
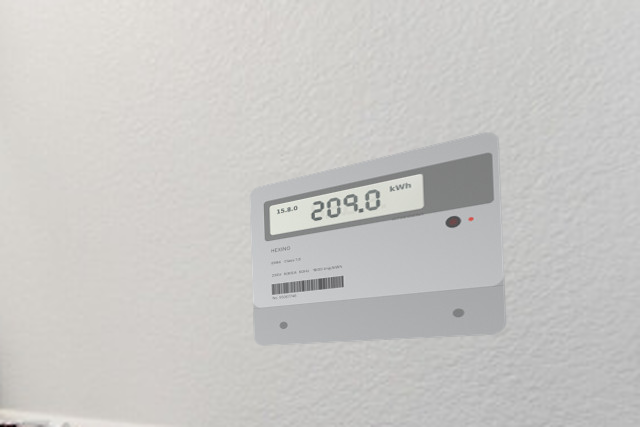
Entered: value=209.0 unit=kWh
